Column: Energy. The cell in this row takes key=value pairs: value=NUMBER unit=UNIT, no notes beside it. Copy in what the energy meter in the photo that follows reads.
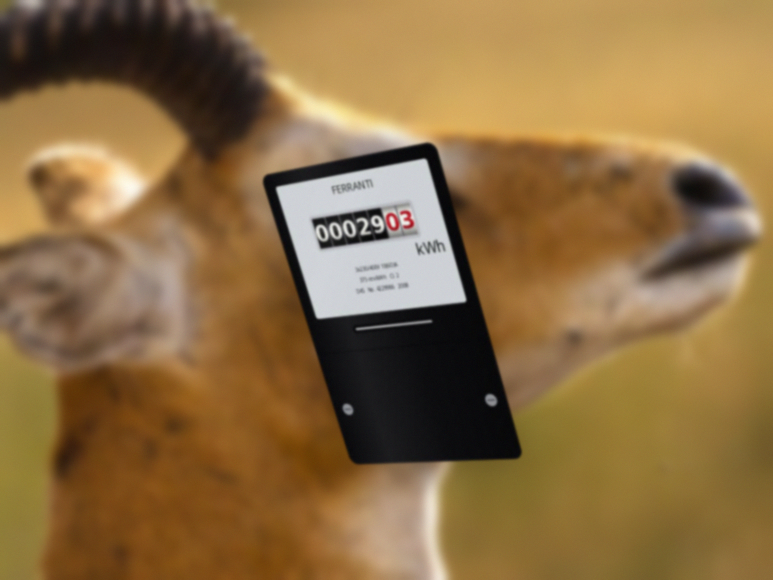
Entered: value=29.03 unit=kWh
